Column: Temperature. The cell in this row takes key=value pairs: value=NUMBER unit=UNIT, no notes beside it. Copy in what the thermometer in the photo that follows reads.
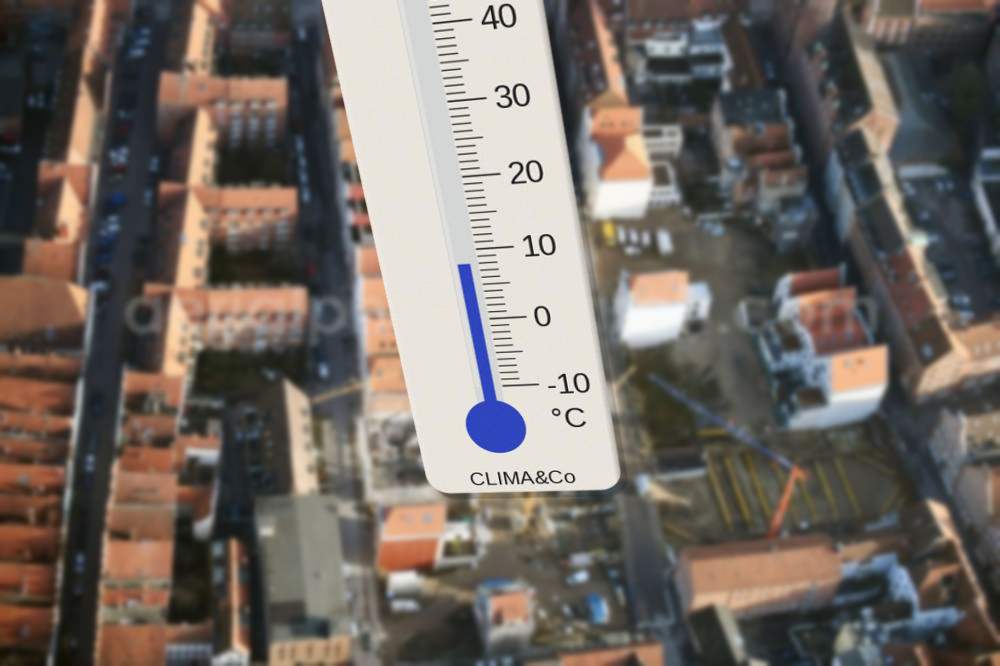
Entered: value=8 unit=°C
